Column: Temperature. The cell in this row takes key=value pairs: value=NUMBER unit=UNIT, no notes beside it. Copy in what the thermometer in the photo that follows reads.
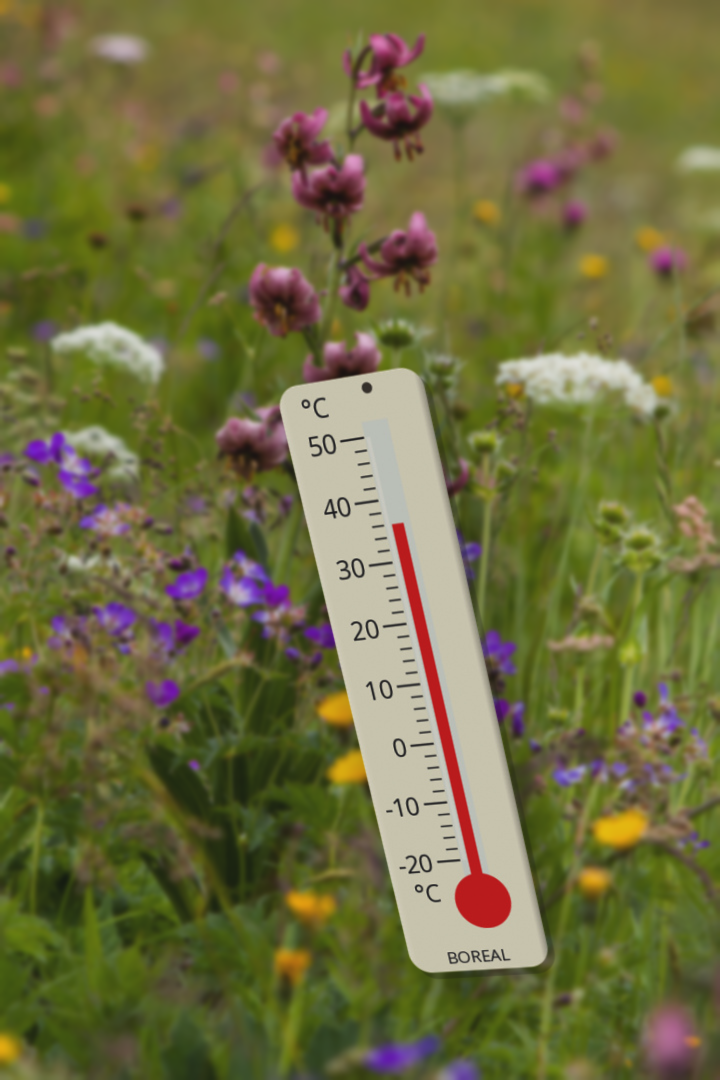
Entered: value=36 unit=°C
